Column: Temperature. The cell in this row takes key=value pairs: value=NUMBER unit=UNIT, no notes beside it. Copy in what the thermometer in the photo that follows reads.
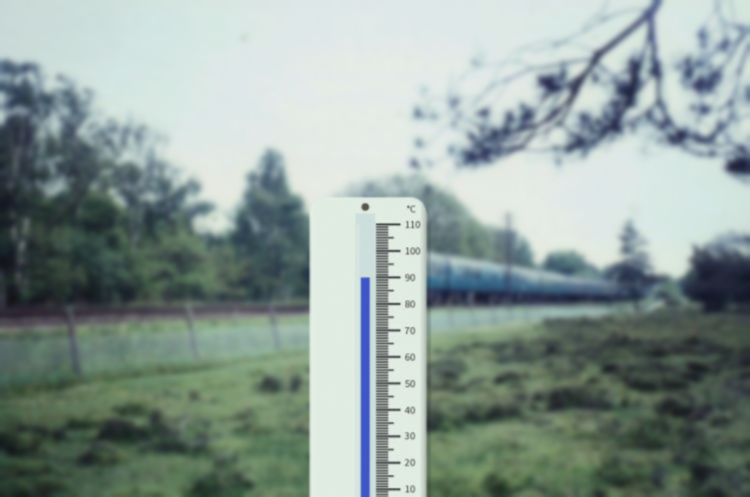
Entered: value=90 unit=°C
